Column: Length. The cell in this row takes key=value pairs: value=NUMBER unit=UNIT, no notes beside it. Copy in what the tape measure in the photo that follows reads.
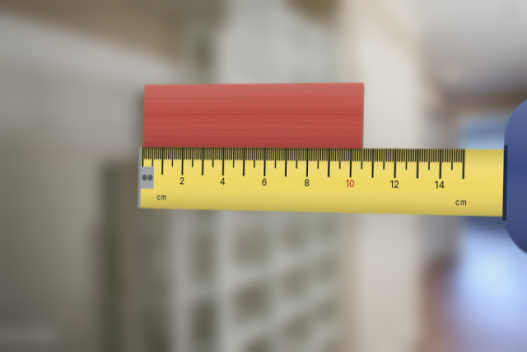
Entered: value=10.5 unit=cm
